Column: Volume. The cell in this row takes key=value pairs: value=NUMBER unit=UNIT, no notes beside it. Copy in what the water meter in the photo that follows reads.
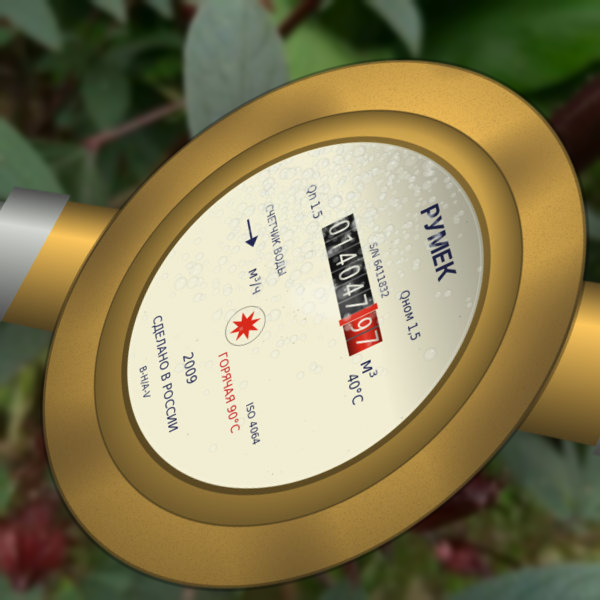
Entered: value=14047.97 unit=m³
